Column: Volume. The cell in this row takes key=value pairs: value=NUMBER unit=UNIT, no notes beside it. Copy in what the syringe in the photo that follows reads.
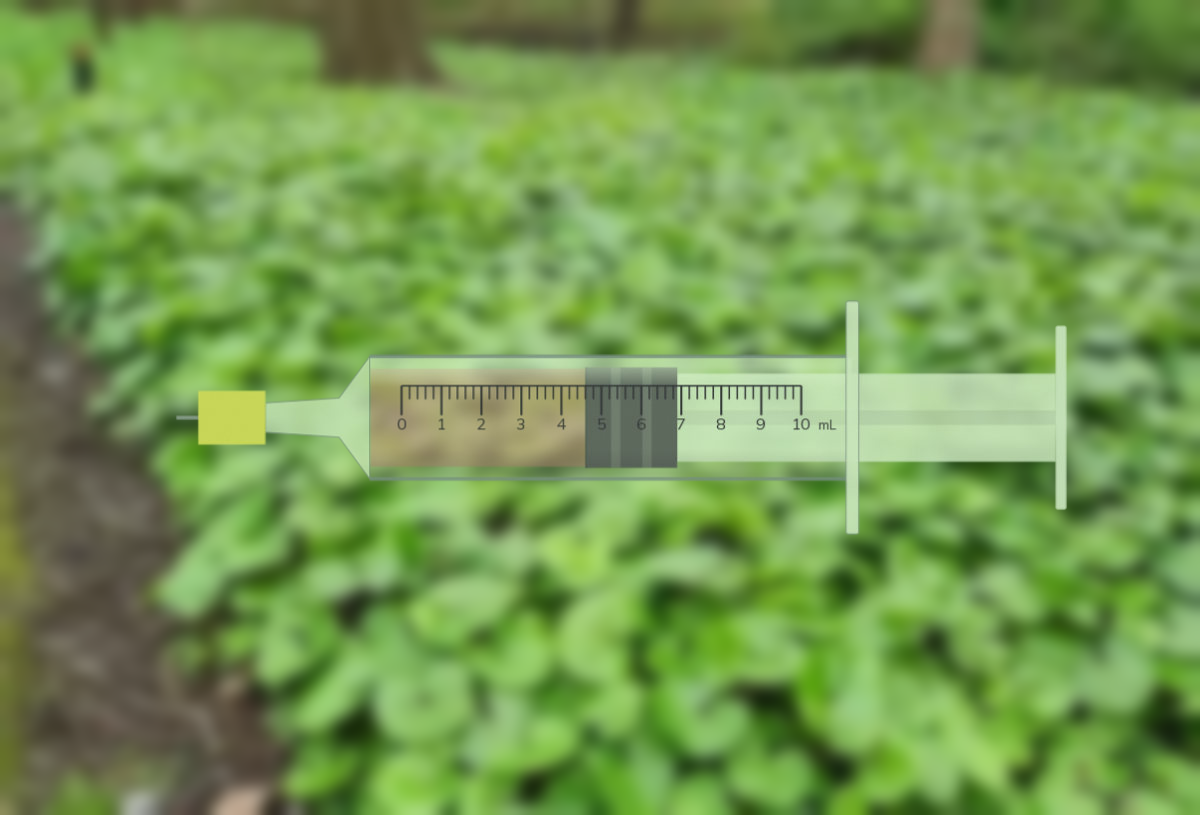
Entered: value=4.6 unit=mL
